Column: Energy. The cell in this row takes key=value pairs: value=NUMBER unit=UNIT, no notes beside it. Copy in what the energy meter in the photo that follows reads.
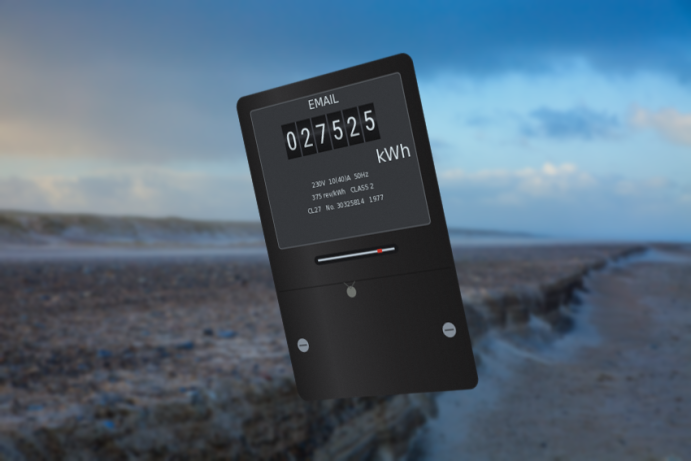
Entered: value=27525 unit=kWh
